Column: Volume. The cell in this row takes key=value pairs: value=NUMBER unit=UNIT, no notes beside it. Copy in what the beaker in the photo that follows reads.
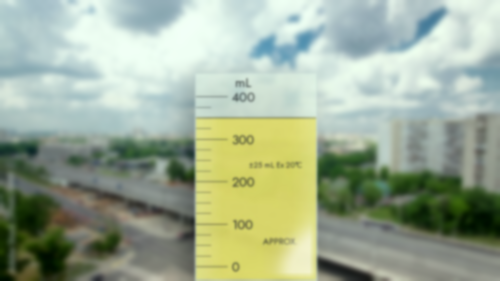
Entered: value=350 unit=mL
